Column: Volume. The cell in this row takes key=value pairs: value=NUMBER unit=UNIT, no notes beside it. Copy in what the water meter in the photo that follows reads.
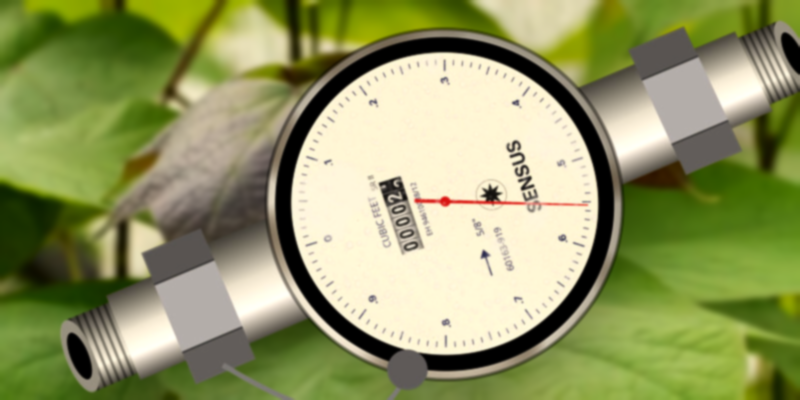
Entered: value=21.55 unit=ft³
